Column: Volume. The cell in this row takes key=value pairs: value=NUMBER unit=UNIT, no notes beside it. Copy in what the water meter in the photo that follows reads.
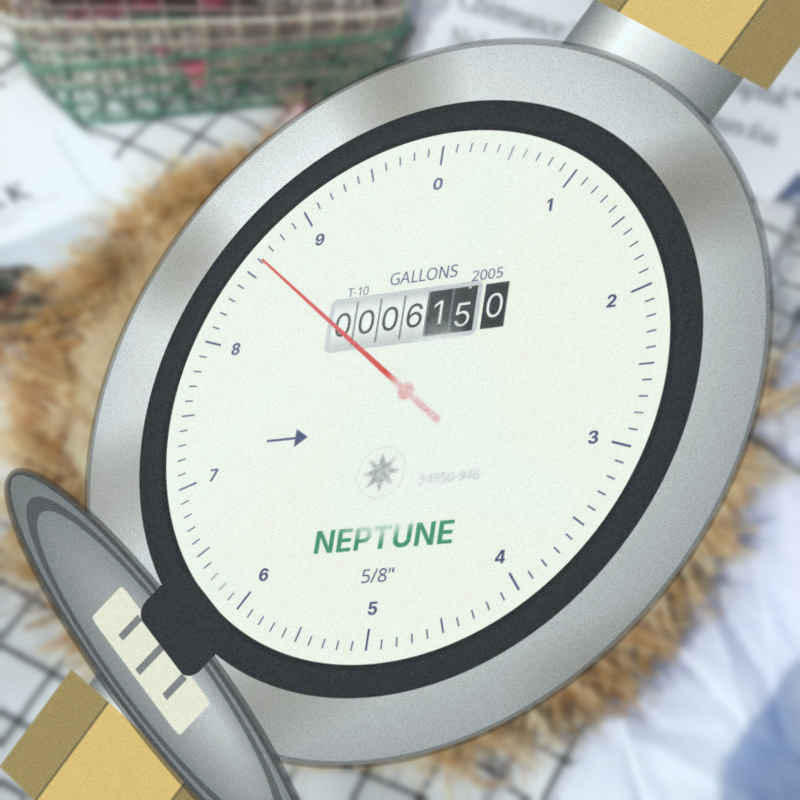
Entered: value=6148.6 unit=gal
